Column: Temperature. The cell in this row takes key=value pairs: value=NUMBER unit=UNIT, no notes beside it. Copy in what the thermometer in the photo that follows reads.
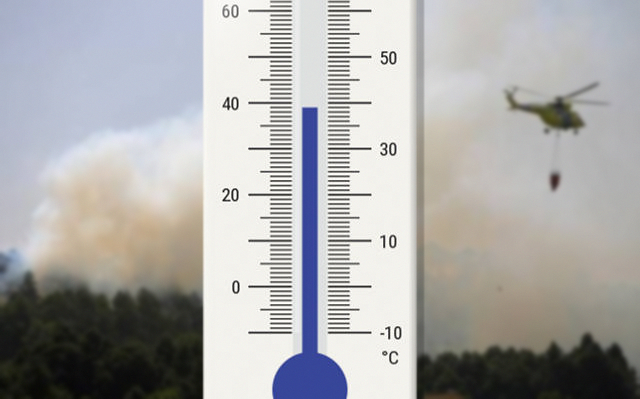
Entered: value=39 unit=°C
